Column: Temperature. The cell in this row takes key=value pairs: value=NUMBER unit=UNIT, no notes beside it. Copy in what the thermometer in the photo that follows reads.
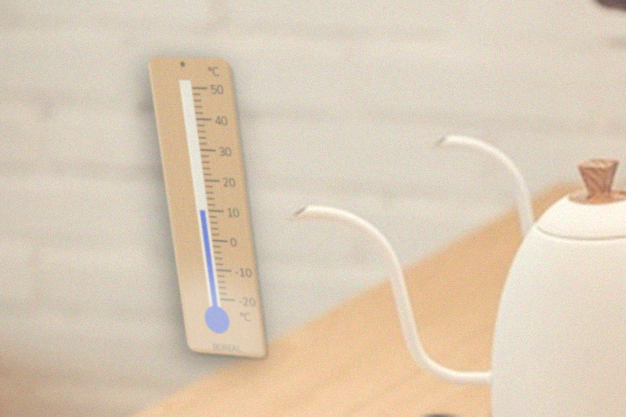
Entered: value=10 unit=°C
